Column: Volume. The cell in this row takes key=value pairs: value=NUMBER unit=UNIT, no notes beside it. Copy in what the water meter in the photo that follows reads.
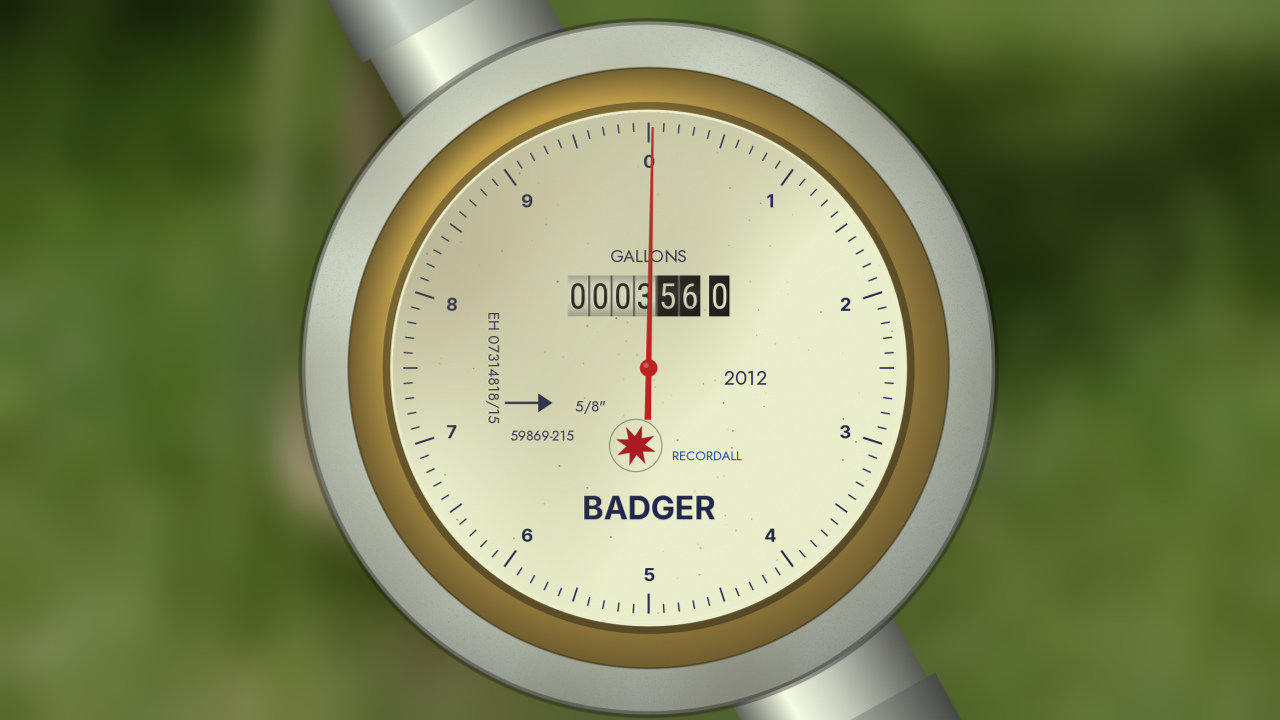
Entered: value=3560.0 unit=gal
